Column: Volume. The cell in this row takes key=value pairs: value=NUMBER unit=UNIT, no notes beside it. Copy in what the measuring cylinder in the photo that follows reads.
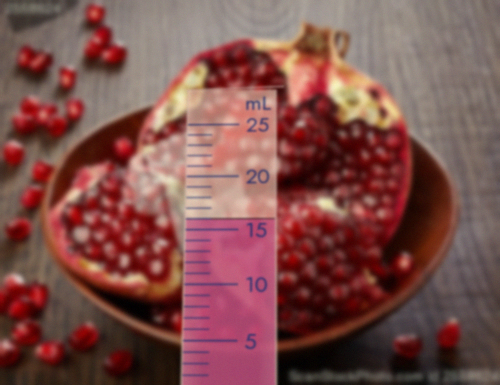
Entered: value=16 unit=mL
